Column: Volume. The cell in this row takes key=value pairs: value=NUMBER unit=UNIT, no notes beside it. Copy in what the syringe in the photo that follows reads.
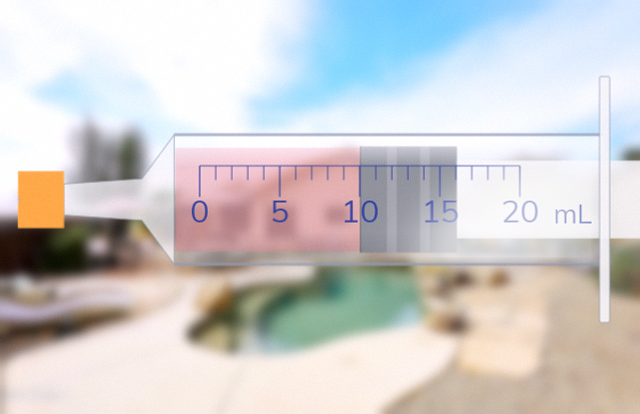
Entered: value=10 unit=mL
